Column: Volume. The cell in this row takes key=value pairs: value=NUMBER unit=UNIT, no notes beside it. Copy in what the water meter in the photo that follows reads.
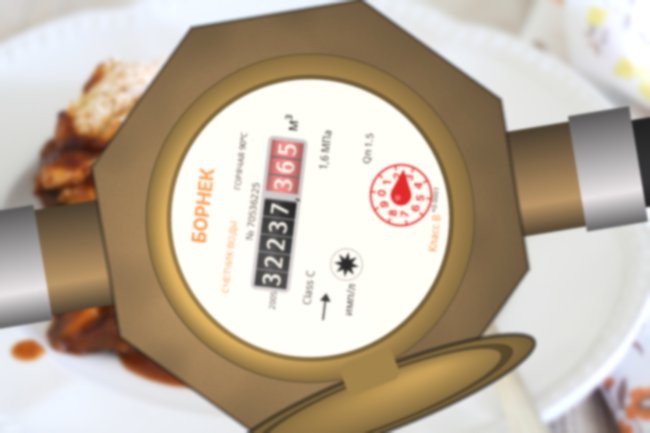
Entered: value=32237.3652 unit=m³
